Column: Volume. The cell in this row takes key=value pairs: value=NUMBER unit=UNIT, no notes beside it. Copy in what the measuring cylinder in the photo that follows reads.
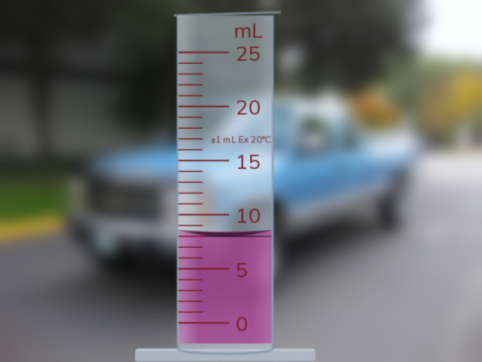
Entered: value=8 unit=mL
